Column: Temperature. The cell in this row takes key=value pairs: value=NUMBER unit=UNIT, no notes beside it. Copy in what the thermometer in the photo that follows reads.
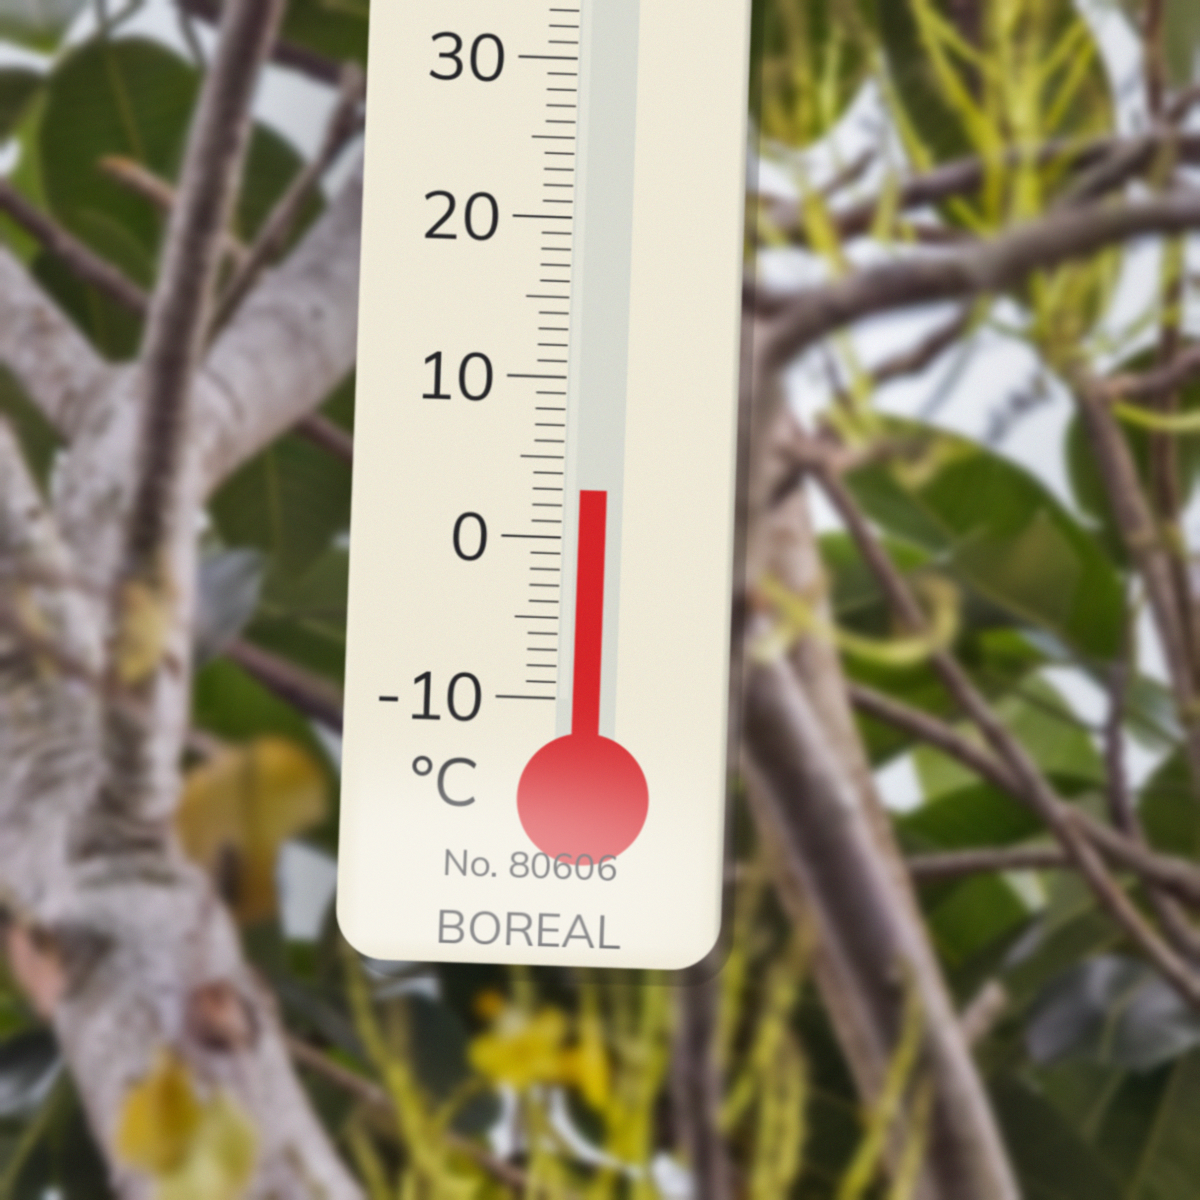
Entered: value=3 unit=°C
